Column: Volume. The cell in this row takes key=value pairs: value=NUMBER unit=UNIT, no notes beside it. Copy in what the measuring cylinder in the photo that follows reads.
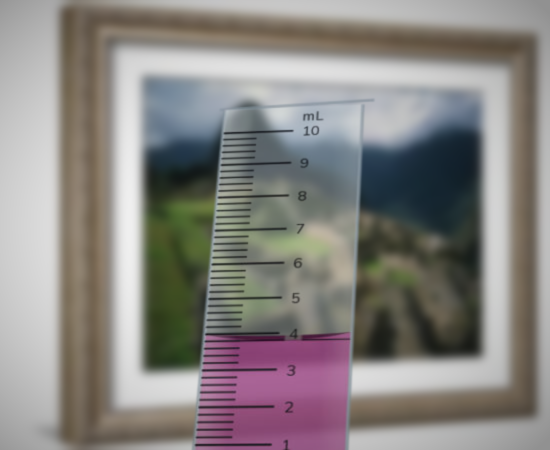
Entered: value=3.8 unit=mL
